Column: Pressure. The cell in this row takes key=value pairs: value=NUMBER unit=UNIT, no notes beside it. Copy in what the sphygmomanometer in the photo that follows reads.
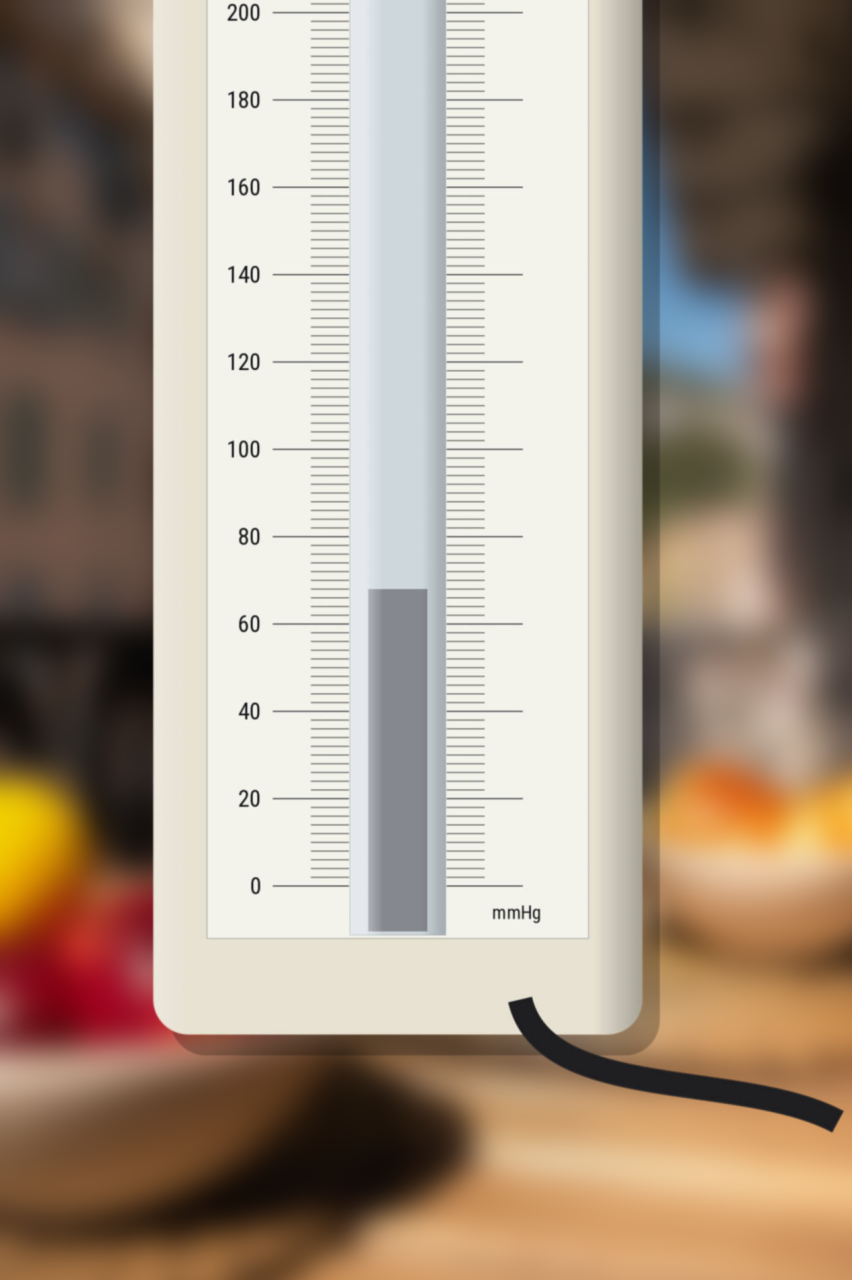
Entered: value=68 unit=mmHg
